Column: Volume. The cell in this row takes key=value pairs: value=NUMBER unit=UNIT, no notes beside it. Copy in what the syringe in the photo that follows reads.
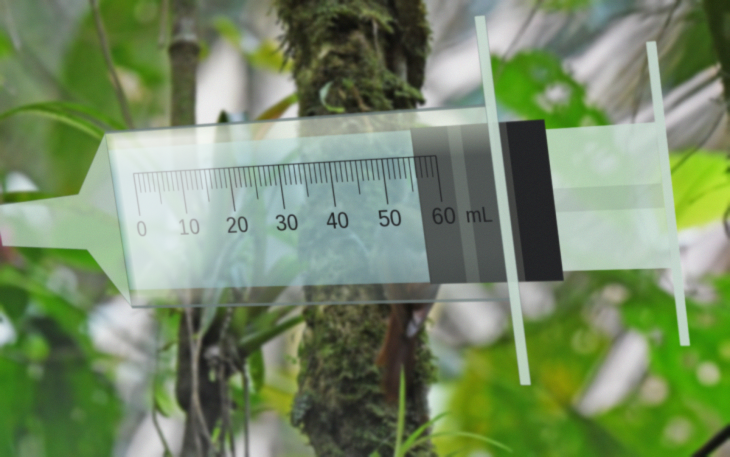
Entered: value=56 unit=mL
